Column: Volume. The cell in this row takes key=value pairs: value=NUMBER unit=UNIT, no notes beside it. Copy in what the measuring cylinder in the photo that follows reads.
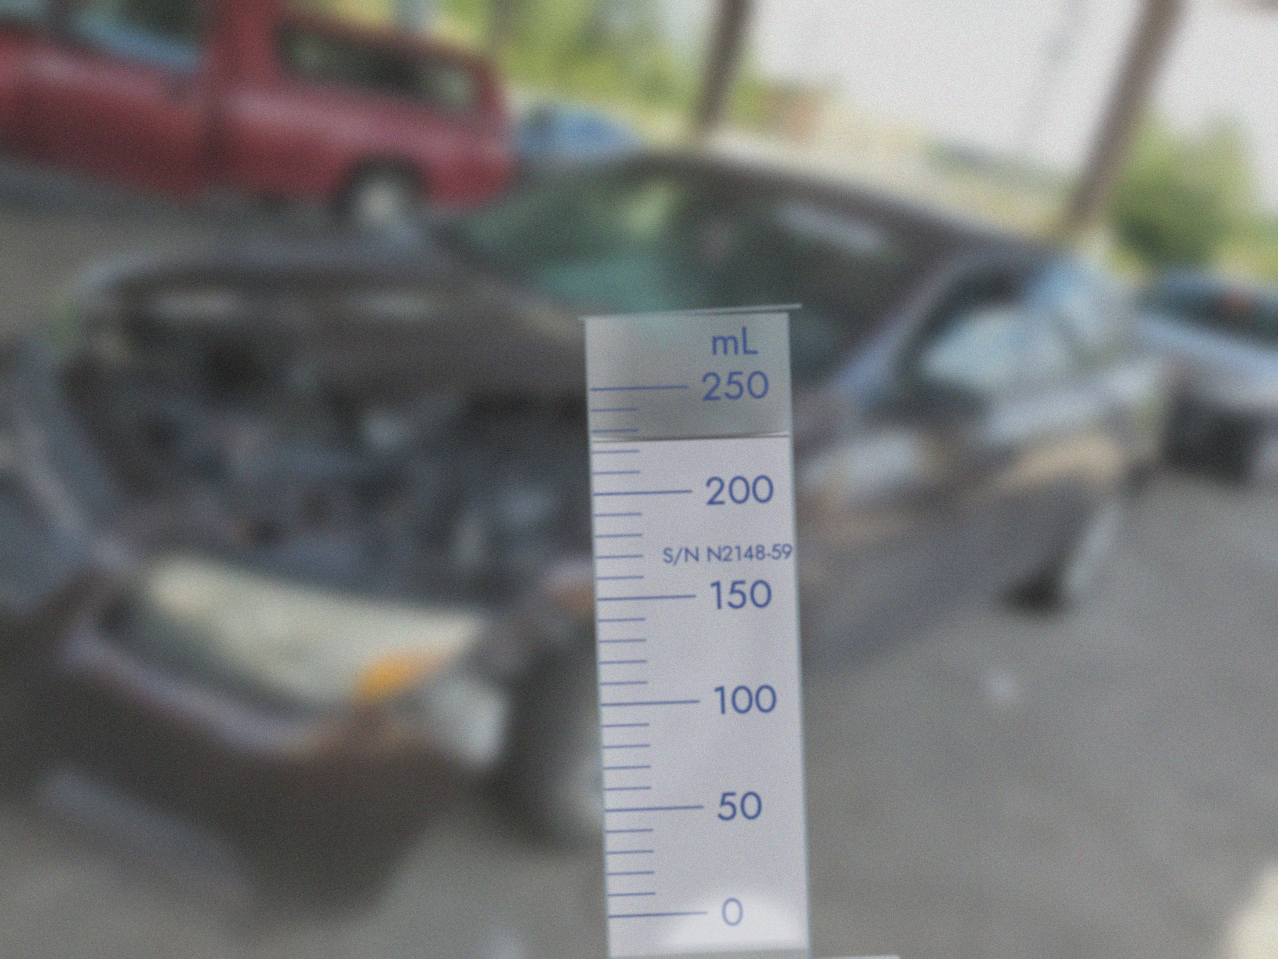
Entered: value=225 unit=mL
